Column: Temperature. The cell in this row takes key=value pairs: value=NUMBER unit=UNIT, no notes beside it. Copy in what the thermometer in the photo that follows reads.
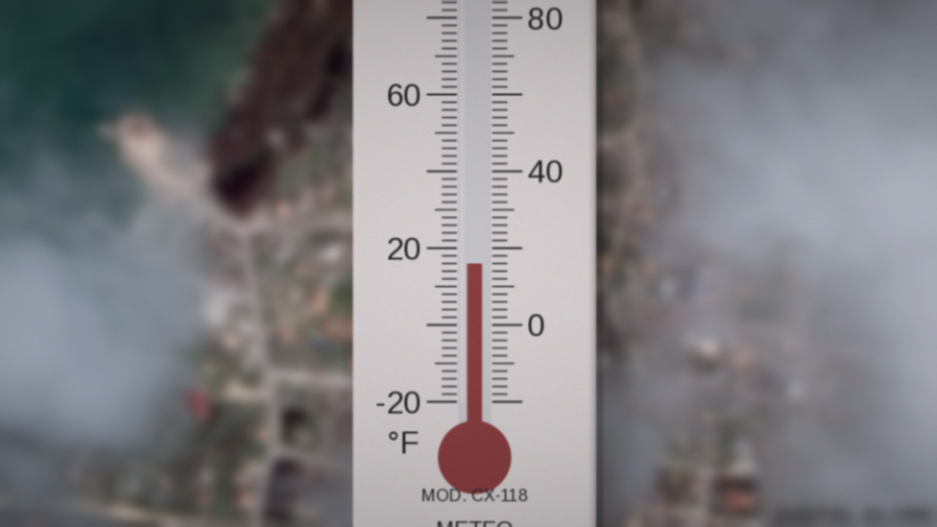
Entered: value=16 unit=°F
